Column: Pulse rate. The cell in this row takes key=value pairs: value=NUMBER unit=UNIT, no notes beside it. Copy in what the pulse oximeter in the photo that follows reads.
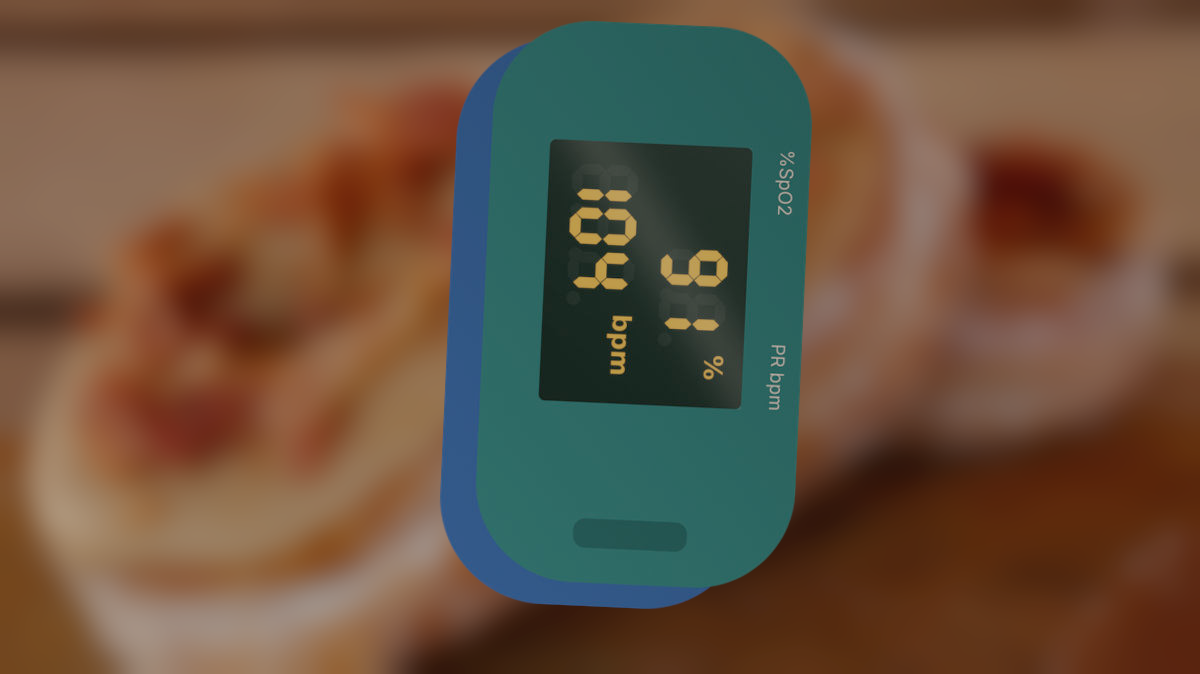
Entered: value=104 unit=bpm
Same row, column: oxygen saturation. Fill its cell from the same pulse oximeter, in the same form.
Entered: value=91 unit=%
